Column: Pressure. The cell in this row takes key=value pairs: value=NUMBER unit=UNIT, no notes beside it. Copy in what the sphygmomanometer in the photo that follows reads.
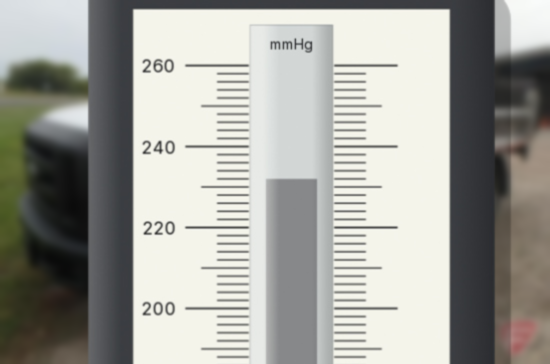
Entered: value=232 unit=mmHg
